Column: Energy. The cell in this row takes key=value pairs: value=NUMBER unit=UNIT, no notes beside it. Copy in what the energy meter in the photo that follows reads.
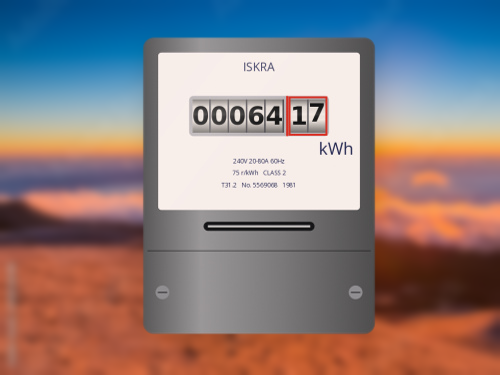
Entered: value=64.17 unit=kWh
